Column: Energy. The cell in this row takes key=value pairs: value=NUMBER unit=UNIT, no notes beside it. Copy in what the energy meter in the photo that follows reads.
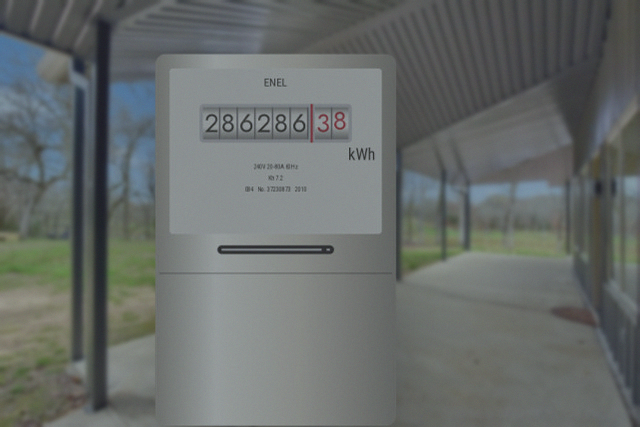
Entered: value=286286.38 unit=kWh
